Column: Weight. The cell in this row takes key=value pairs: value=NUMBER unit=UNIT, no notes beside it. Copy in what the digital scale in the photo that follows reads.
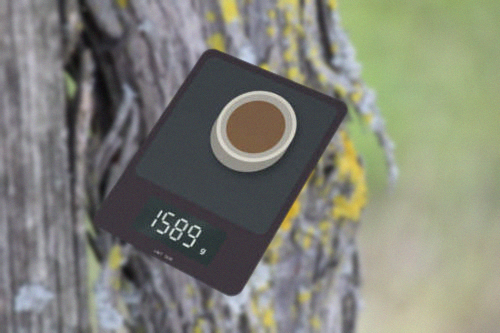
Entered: value=1589 unit=g
